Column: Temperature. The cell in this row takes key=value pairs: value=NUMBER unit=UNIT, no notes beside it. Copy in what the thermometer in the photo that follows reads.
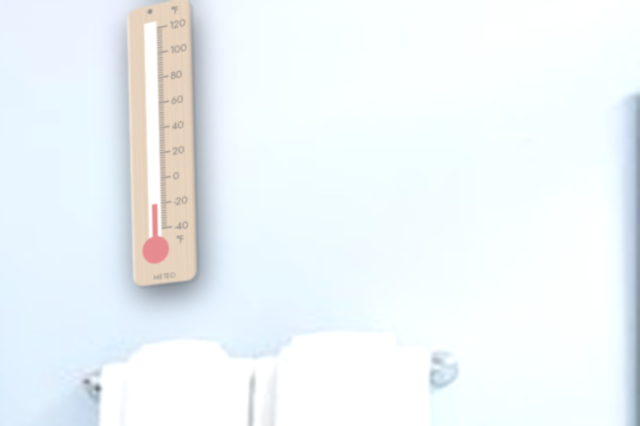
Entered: value=-20 unit=°F
